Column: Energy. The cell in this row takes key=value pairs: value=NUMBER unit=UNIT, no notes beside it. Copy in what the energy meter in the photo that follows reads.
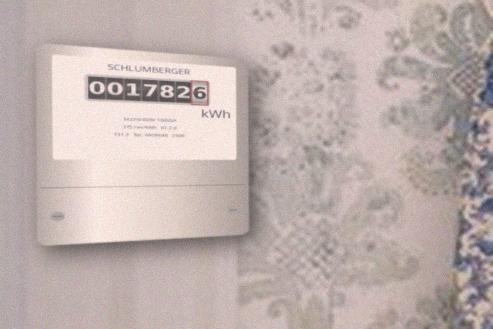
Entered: value=1782.6 unit=kWh
